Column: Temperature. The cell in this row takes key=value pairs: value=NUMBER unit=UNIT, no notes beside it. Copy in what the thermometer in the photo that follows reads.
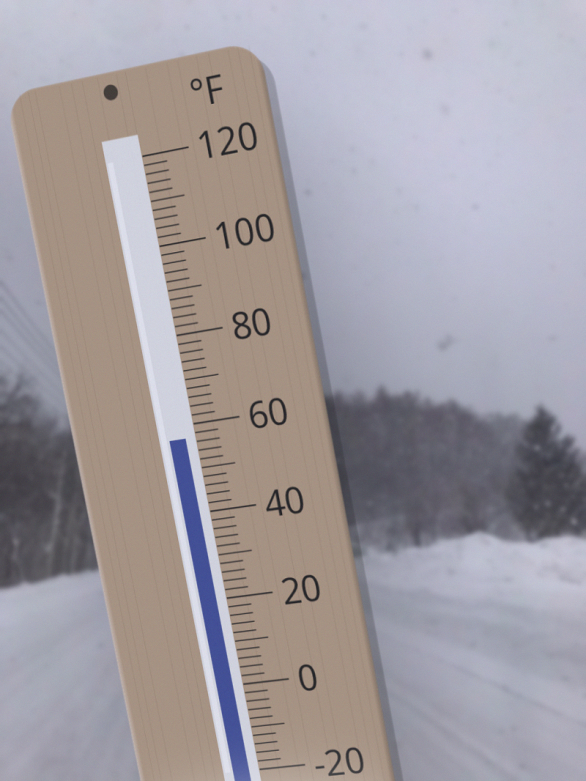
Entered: value=57 unit=°F
